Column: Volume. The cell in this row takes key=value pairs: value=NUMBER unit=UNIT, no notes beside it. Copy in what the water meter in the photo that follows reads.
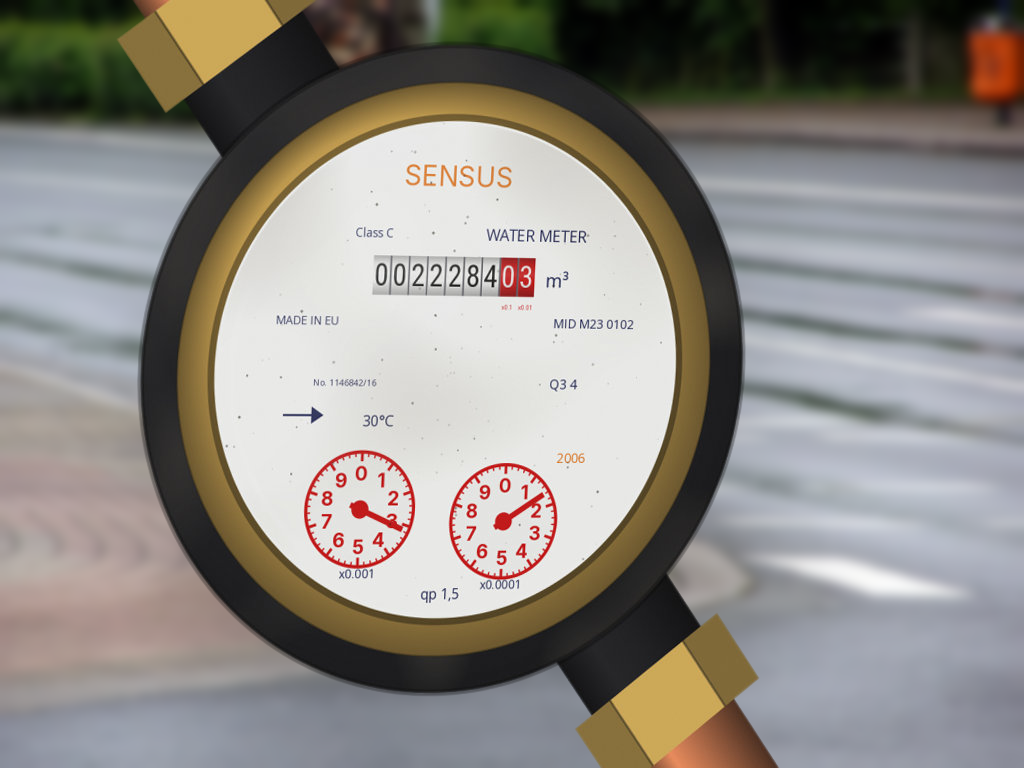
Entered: value=22284.0331 unit=m³
